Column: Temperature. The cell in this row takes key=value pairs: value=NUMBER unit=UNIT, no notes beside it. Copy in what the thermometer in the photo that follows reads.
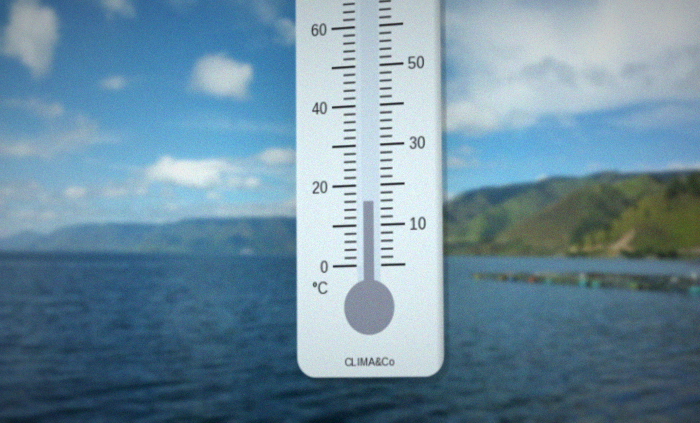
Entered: value=16 unit=°C
